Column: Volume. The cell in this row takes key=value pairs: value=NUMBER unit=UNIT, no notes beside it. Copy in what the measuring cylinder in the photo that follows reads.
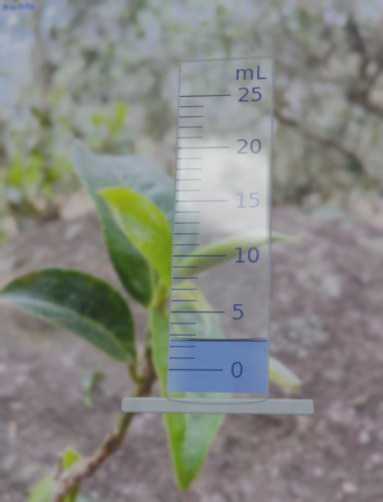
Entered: value=2.5 unit=mL
